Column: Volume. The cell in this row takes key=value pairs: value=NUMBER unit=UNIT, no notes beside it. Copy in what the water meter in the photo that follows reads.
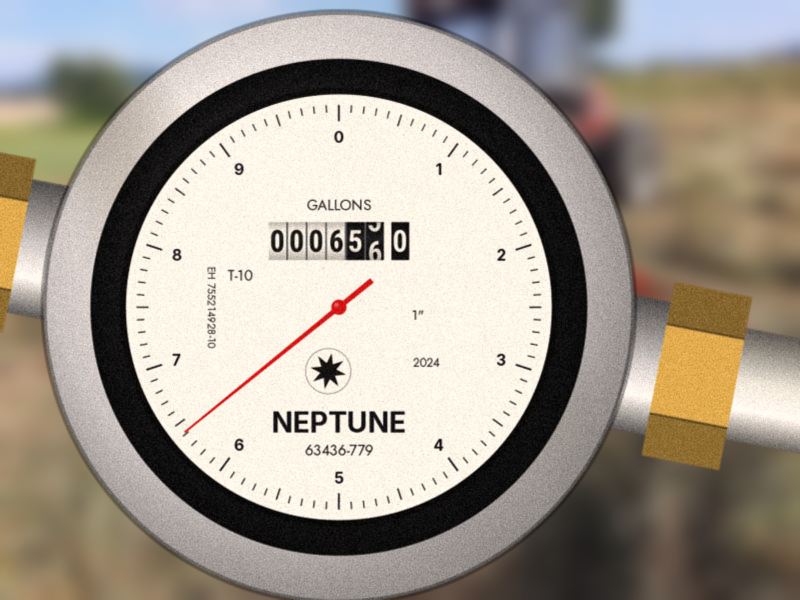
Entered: value=6556.4 unit=gal
